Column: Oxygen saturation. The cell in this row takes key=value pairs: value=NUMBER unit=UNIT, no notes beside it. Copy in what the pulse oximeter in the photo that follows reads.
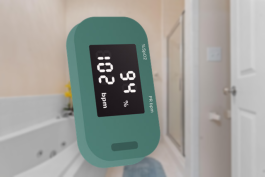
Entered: value=94 unit=%
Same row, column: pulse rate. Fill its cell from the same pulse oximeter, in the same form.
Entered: value=102 unit=bpm
